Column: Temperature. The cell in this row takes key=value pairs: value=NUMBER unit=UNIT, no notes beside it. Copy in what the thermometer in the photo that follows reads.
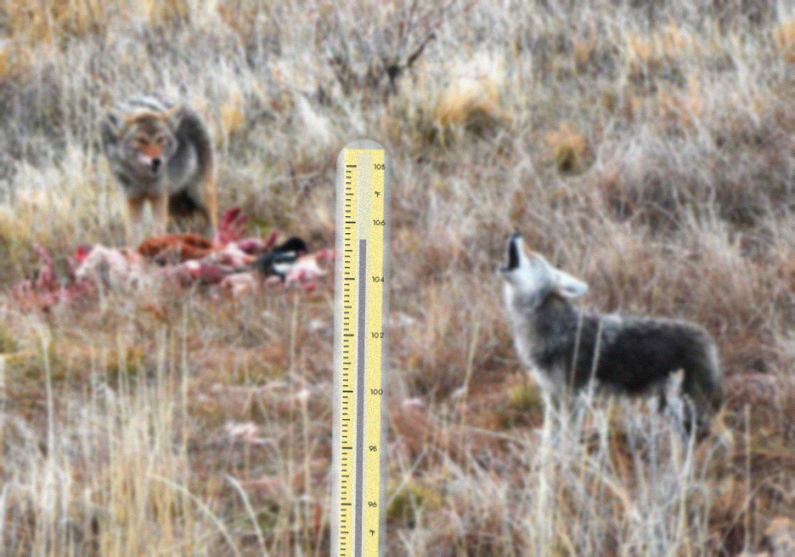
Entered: value=105.4 unit=°F
